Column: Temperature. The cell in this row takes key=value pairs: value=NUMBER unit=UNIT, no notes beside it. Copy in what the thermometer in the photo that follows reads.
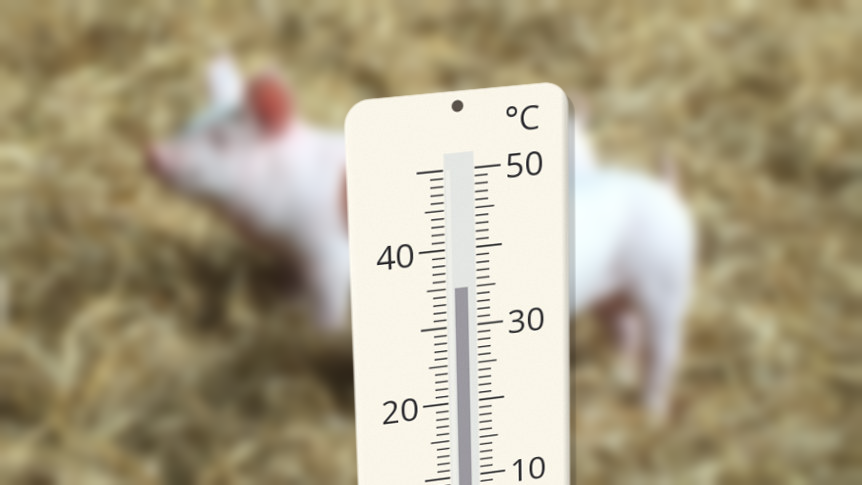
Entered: value=35 unit=°C
